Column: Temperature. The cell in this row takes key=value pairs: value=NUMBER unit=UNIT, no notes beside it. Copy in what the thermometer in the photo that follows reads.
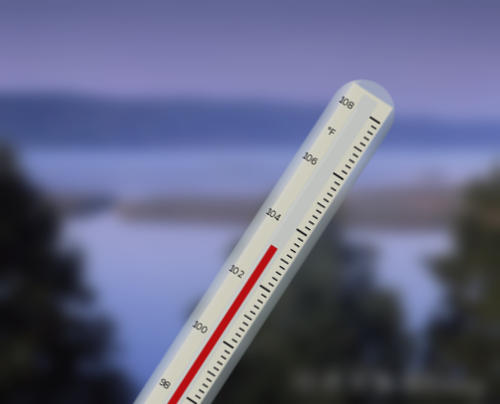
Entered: value=103.2 unit=°F
